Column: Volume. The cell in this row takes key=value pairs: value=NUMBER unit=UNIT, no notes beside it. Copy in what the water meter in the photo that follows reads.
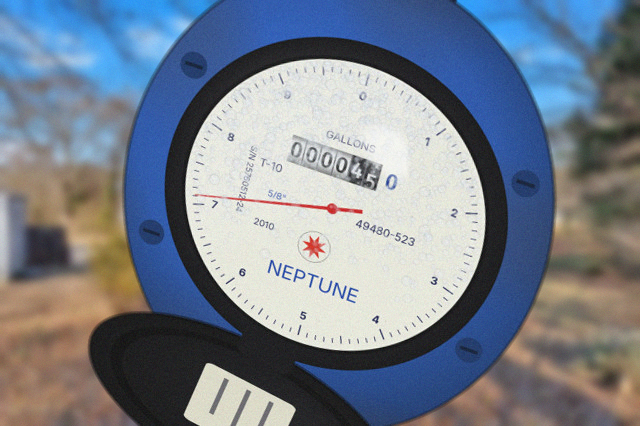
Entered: value=447.1 unit=gal
